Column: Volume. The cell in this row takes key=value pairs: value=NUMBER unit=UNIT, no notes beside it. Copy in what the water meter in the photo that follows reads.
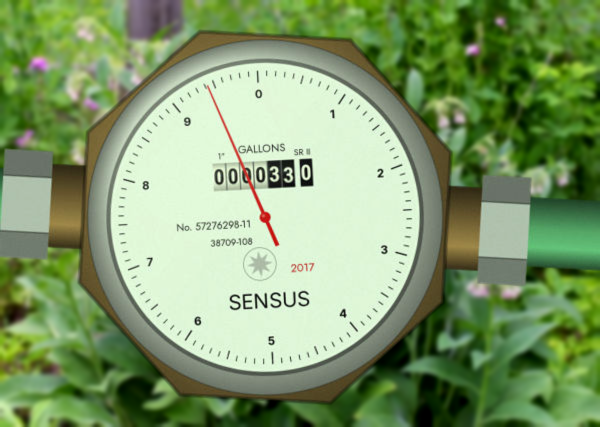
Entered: value=329.4 unit=gal
